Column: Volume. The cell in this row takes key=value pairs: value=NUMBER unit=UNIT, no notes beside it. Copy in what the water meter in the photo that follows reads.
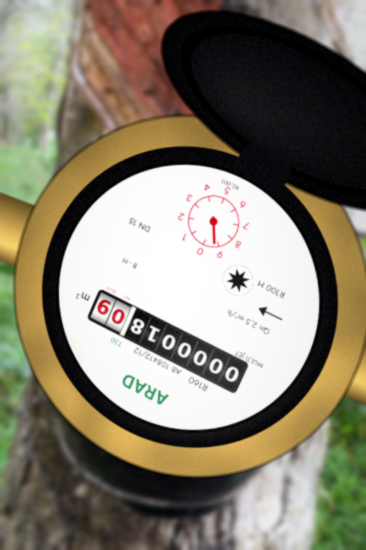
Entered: value=18.089 unit=m³
